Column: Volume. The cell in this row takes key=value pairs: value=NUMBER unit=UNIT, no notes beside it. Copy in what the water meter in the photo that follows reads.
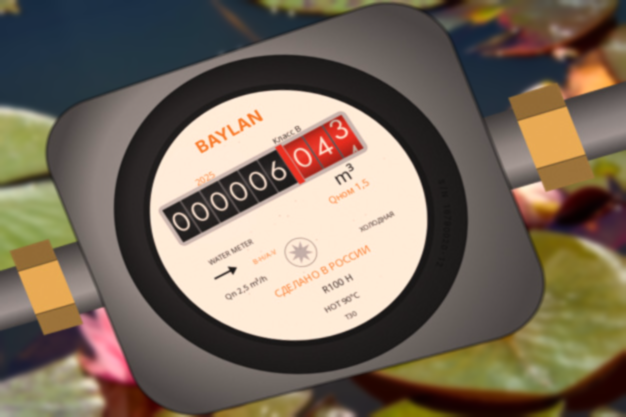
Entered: value=6.043 unit=m³
